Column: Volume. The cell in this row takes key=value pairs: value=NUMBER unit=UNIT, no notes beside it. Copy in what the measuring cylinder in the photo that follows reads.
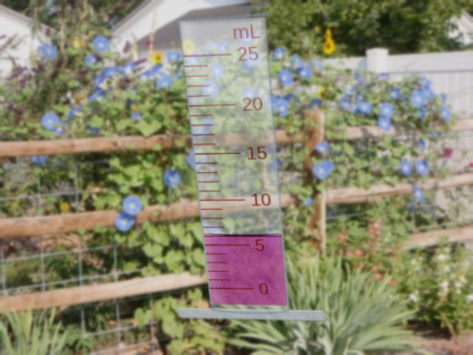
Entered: value=6 unit=mL
